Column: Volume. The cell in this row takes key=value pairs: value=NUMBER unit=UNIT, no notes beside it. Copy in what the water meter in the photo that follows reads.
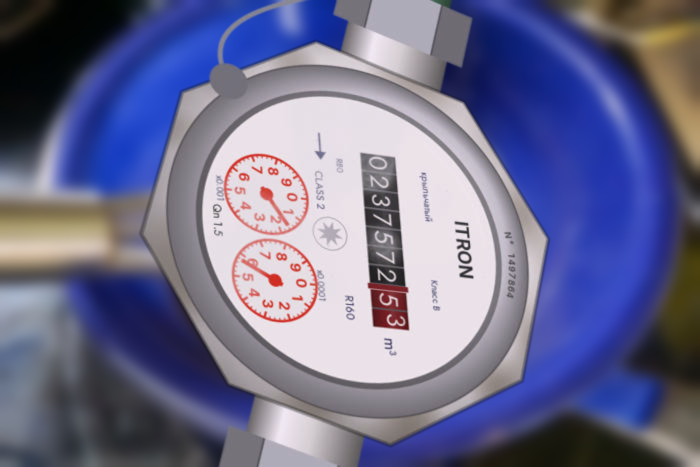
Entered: value=237572.5315 unit=m³
